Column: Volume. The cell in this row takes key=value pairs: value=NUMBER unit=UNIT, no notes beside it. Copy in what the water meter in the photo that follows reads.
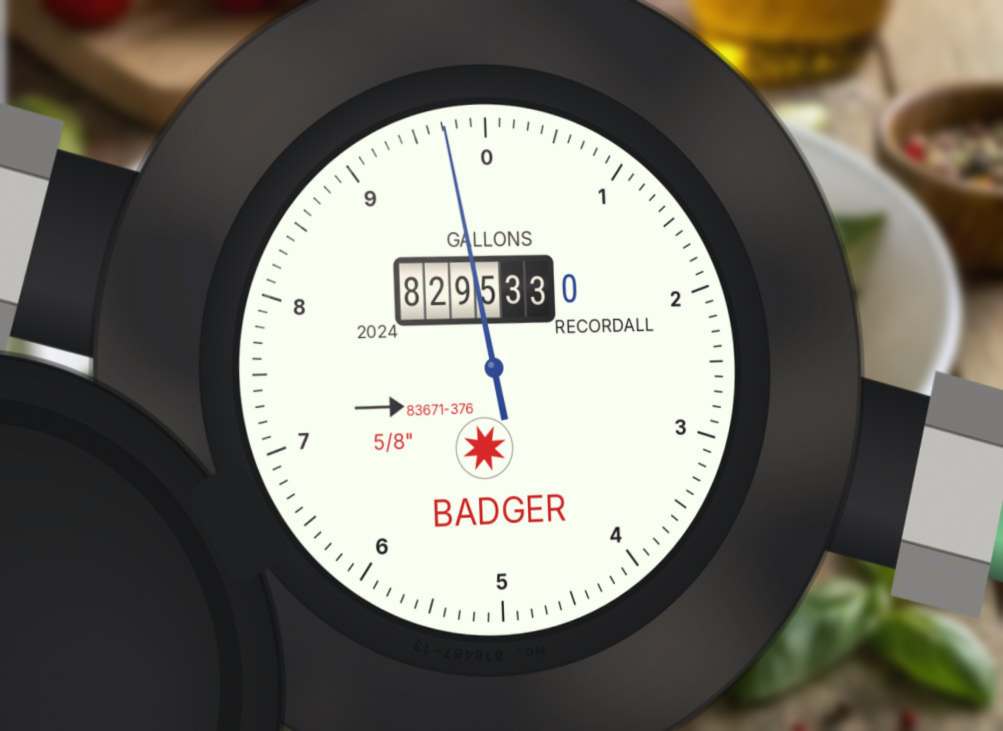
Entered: value=8295329.7 unit=gal
